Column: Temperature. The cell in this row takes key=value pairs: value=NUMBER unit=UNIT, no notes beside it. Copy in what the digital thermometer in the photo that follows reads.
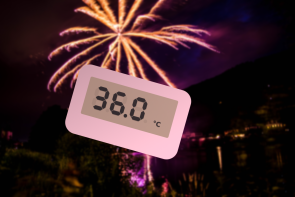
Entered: value=36.0 unit=°C
